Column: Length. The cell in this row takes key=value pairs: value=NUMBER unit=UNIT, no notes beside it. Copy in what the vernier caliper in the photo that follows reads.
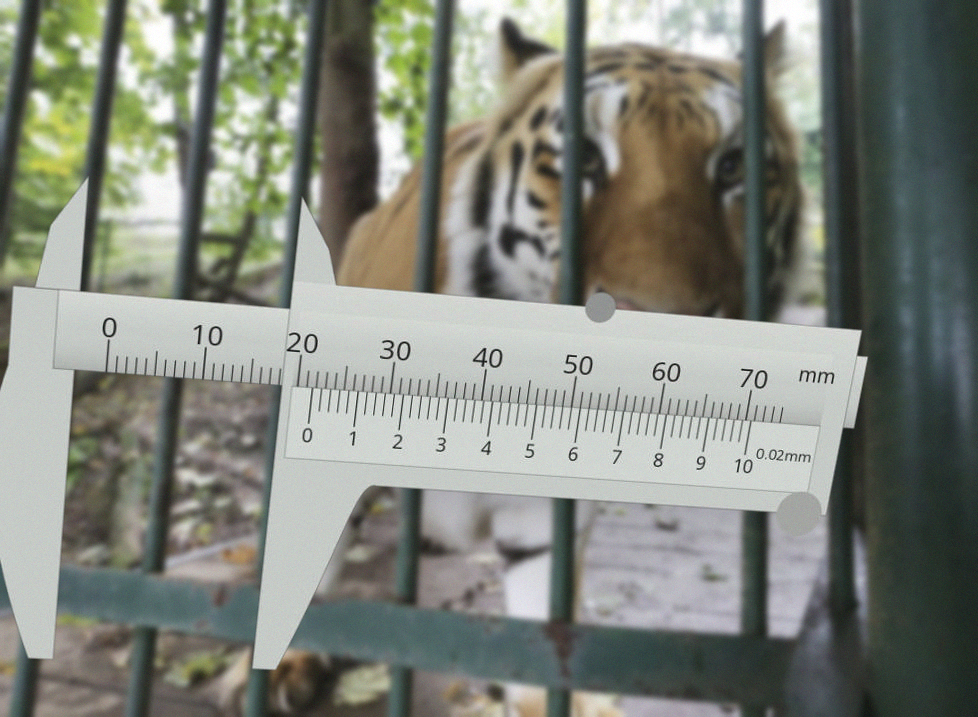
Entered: value=21.6 unit=mm
